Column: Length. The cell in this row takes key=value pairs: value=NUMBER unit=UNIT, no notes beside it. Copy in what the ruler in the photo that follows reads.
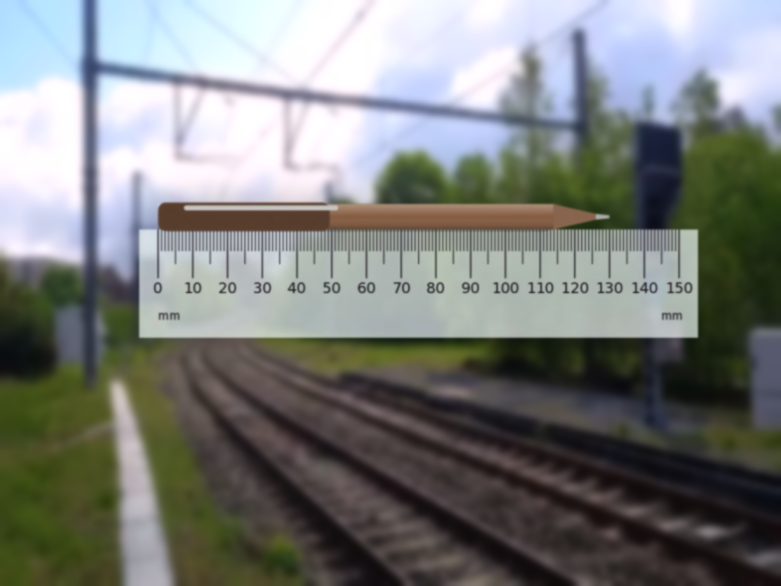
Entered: value=130 unit=mm
